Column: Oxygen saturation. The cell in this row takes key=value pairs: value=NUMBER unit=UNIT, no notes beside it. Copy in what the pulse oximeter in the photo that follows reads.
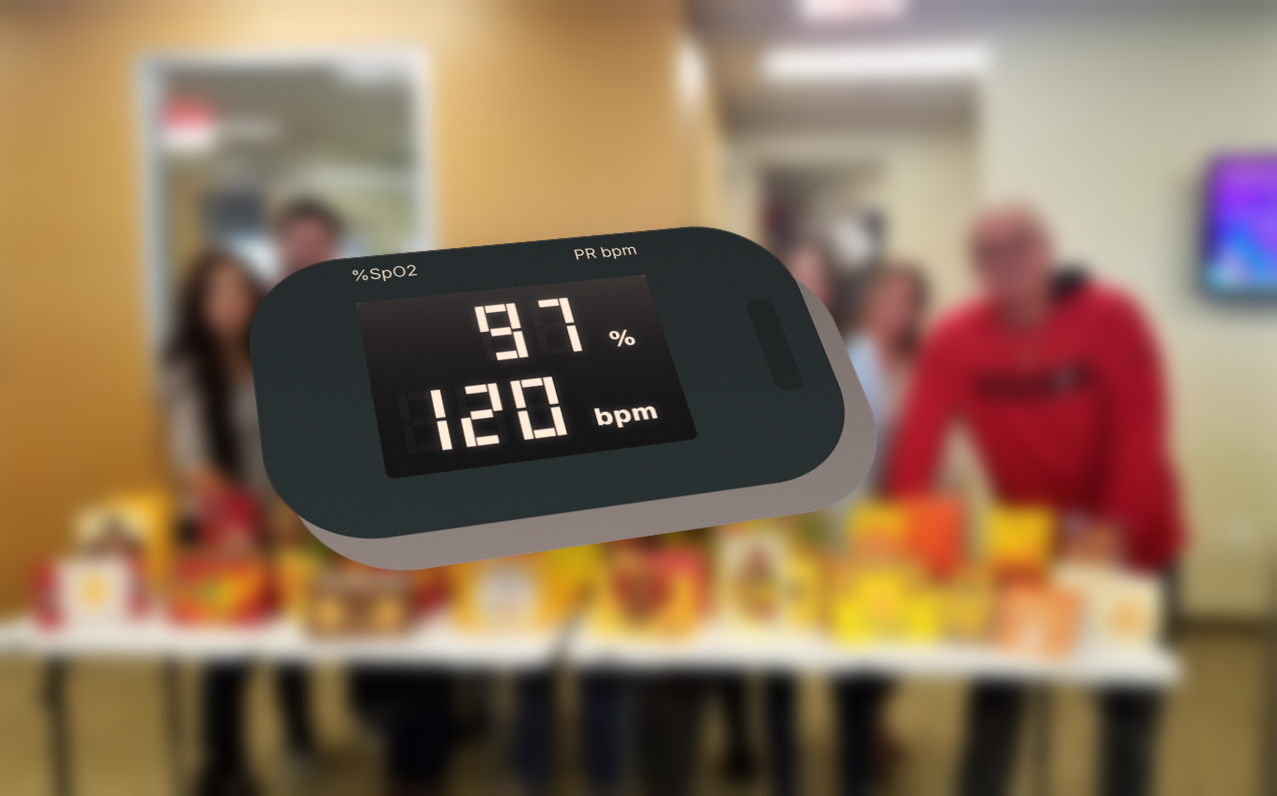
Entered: value=97 unit=%
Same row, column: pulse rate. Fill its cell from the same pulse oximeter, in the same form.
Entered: value=120 unit=bpm
